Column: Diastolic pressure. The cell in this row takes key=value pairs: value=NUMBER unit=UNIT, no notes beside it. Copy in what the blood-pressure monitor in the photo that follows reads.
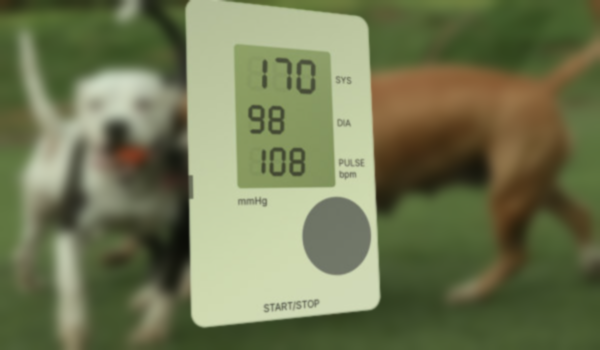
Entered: value=98 unit=mmHg
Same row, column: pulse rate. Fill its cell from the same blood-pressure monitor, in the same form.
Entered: value=108 unit=bpm
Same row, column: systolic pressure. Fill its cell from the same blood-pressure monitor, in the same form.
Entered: value=170 unit=mmHg
